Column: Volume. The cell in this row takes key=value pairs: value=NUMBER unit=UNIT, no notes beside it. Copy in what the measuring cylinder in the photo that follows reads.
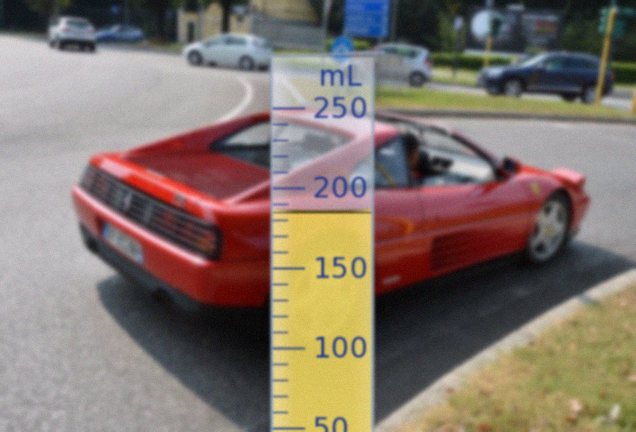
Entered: value=185 unit=mL
